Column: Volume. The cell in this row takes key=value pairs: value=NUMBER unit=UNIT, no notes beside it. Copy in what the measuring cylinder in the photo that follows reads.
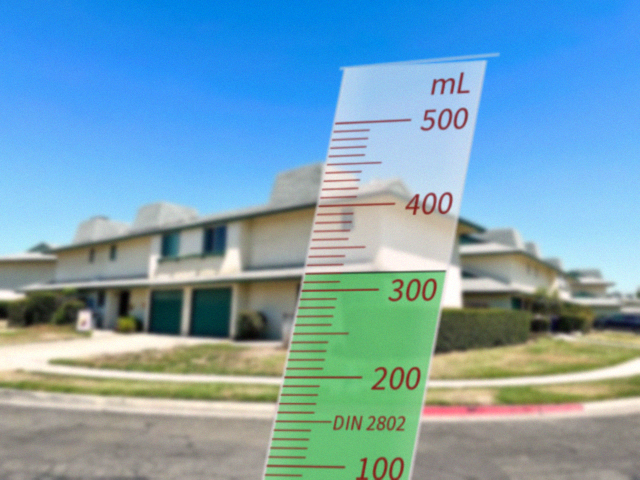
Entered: value=320 unit=mL
